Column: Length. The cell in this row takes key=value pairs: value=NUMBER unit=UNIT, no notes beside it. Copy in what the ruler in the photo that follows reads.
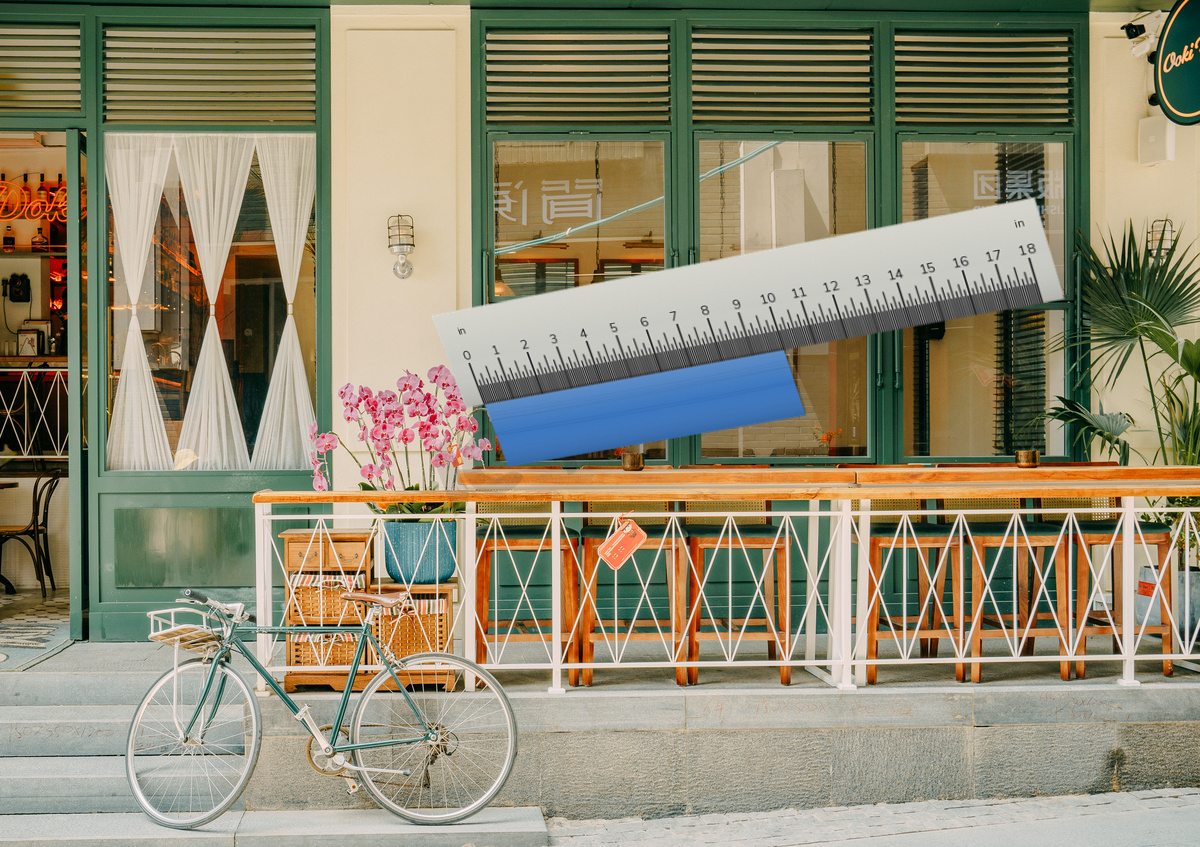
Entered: value=10 unit=in
